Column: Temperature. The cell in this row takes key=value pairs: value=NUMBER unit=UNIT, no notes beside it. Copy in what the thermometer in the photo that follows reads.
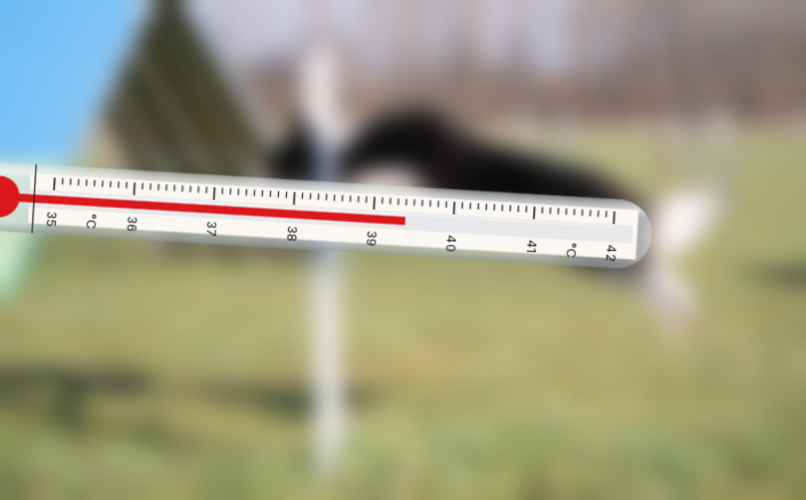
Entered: value=39.4 unit=°C
